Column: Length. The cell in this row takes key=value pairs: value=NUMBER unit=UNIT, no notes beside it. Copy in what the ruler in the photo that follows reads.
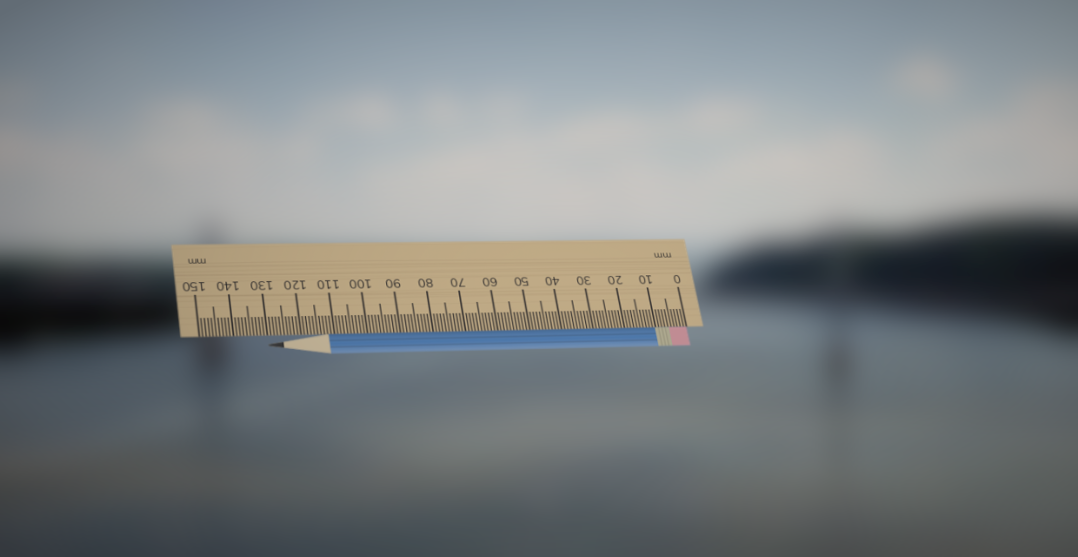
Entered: value=130 unit=mm
